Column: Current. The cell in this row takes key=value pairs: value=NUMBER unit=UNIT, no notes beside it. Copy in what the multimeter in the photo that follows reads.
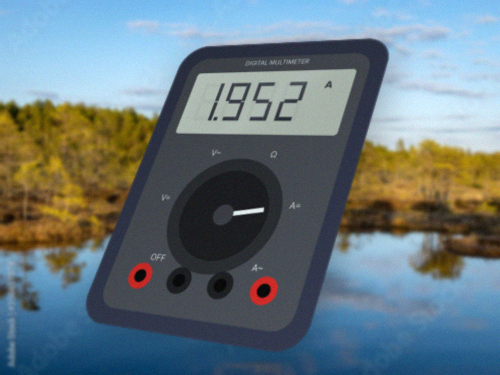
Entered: value=1.952 unit=A
